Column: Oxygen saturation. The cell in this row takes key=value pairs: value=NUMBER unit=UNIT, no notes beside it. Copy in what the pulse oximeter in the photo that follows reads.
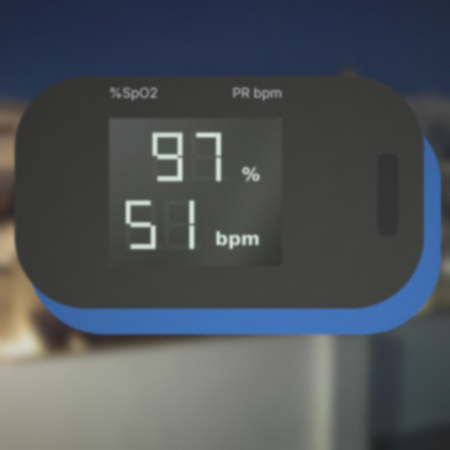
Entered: value=97 unit=%
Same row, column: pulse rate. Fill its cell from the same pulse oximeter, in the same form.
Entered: value=51 unit=bpm
